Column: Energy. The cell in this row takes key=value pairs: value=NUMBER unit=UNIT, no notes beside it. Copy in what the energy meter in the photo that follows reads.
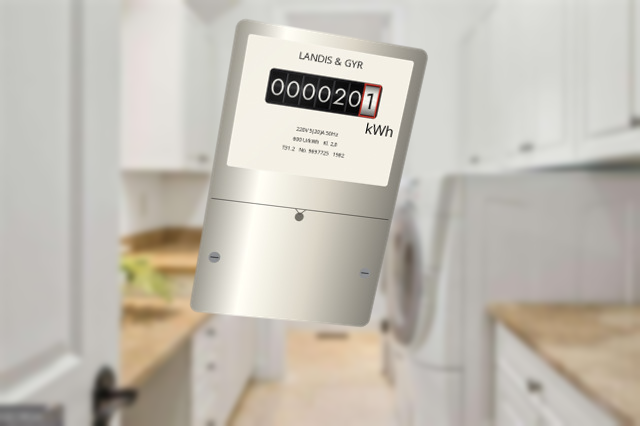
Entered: value=20.1 unit=kWh
